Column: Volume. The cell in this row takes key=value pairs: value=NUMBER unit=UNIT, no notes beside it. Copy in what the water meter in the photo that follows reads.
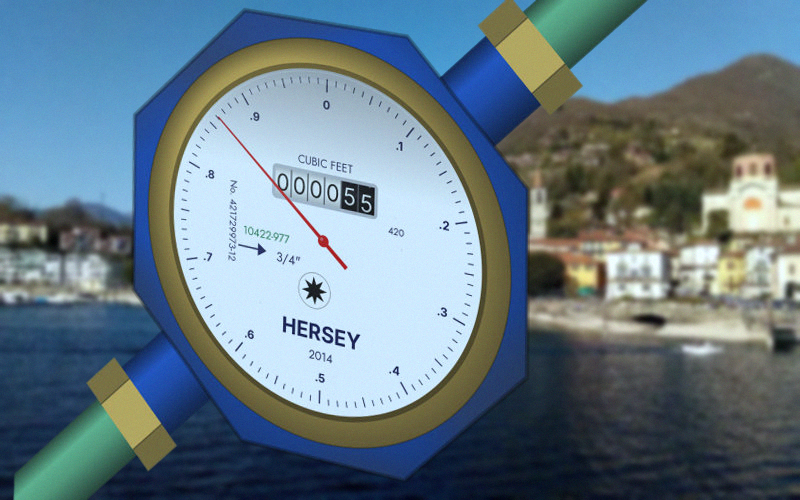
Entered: value=54.86 unit=ft³
